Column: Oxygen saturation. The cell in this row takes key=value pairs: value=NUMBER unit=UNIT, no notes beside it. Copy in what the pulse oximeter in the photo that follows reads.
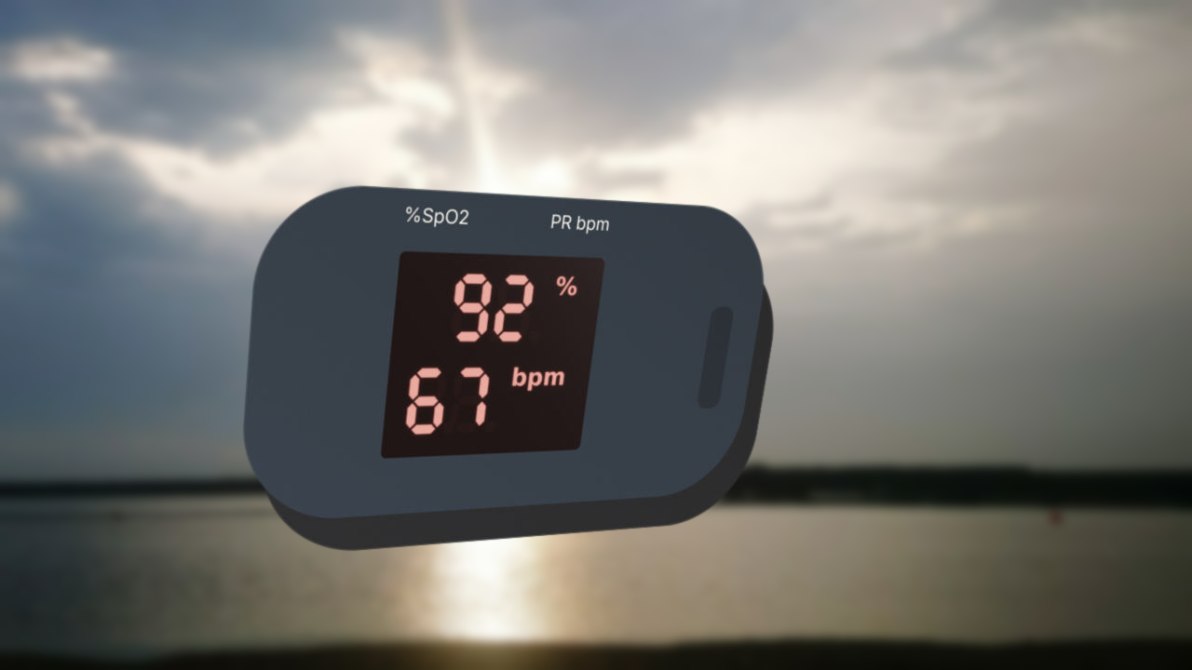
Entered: value=92 unit=%
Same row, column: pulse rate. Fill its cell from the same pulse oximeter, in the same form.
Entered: value=67 unit=bpm
